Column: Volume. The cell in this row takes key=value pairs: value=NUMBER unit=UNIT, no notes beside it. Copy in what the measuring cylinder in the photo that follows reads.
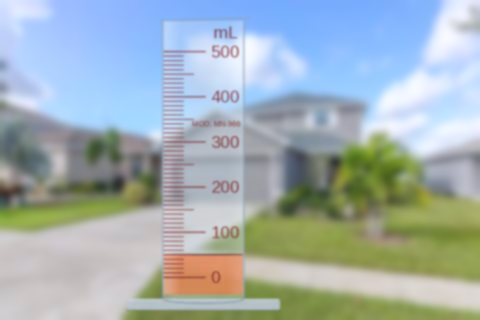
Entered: value=50 unit=mL
